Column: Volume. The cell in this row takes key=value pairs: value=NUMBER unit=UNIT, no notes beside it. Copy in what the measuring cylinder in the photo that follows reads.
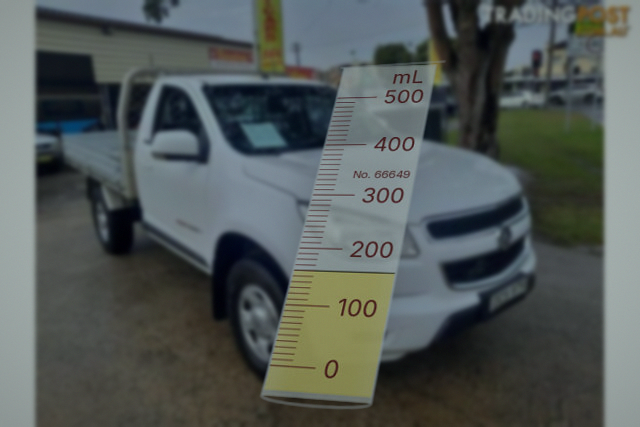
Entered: value=160 unit=mL
